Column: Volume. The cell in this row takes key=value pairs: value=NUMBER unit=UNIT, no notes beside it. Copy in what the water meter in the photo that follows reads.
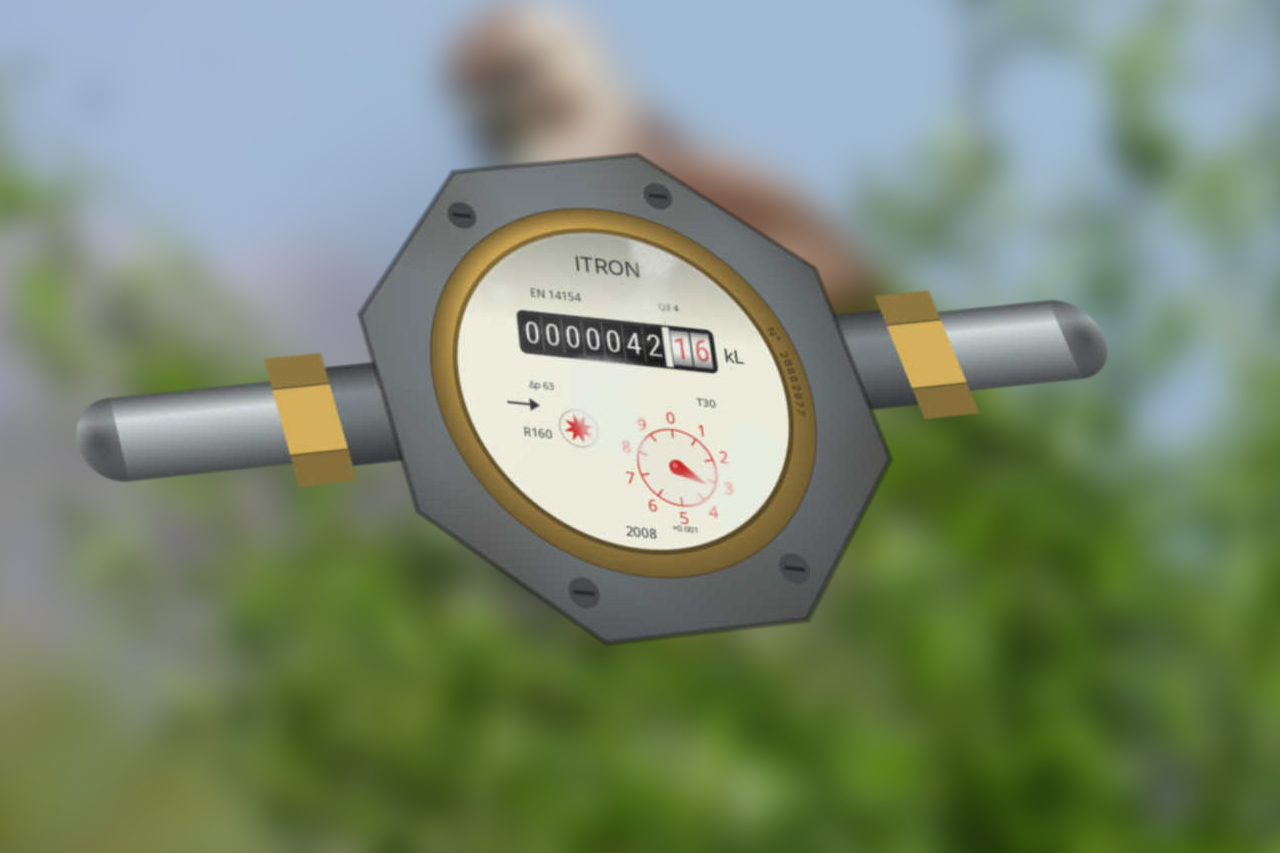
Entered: value=42.163 unit=kL
